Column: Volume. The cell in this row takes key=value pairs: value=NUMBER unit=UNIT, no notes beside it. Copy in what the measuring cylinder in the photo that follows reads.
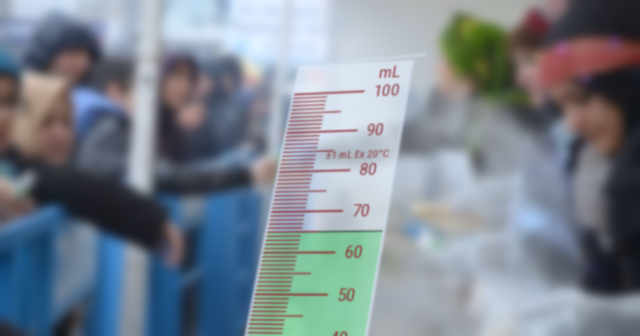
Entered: value=65 unit=mL
